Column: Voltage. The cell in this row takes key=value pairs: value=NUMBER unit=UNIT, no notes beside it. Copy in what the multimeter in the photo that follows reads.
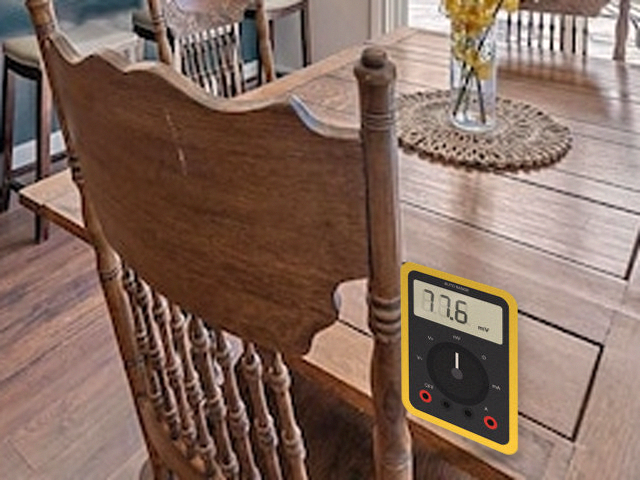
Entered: value=77.6 unit=mV
